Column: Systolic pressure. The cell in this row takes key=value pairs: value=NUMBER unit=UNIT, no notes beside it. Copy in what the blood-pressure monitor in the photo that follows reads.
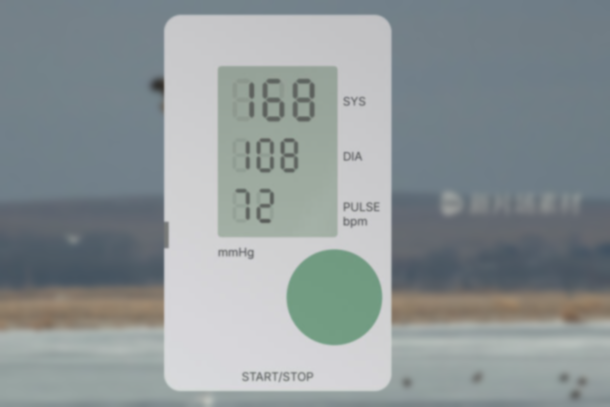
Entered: value=168 unit=mmHg
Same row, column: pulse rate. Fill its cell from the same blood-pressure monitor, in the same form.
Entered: value=72 unit=bpm
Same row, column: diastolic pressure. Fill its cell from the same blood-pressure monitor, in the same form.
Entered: value=108 unit=mmHg
